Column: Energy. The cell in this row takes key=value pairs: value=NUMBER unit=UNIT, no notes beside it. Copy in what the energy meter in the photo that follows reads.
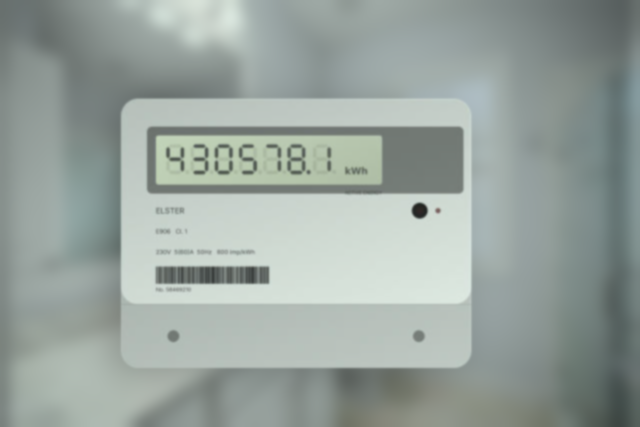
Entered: value=430578.1 unit=kWh
